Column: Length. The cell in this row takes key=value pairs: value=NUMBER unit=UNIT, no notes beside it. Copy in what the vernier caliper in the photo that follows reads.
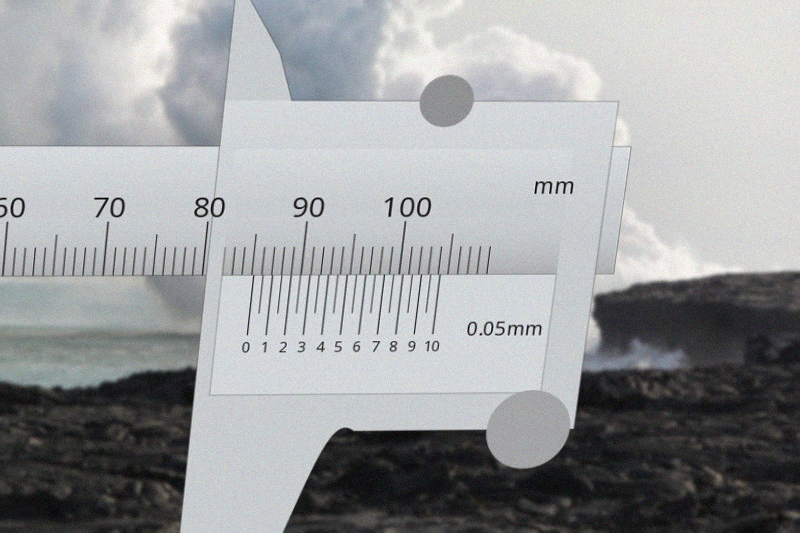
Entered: value=85.2 unit=mm
